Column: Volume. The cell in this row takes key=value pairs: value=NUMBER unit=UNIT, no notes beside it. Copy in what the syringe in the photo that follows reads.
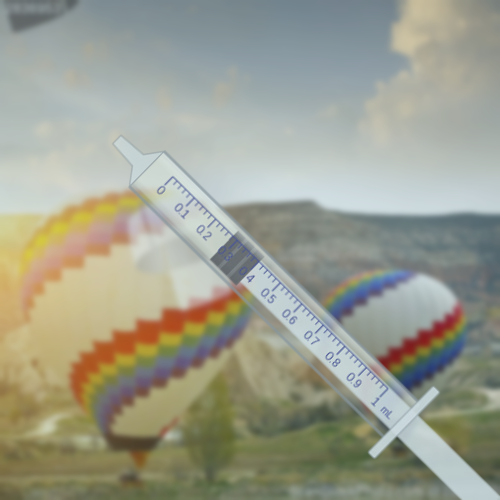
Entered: value=0.28 unit=mL
